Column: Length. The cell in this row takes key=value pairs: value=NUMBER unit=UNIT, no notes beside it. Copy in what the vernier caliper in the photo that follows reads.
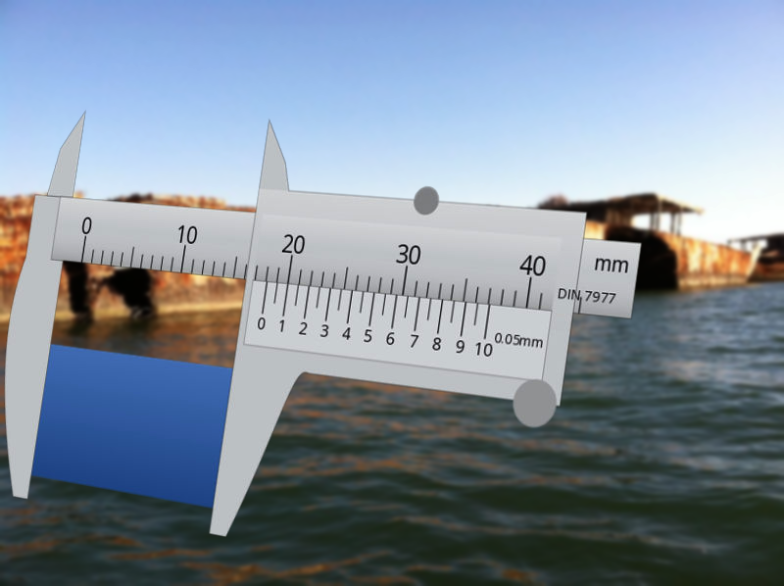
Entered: value=18.1 unit=mm
